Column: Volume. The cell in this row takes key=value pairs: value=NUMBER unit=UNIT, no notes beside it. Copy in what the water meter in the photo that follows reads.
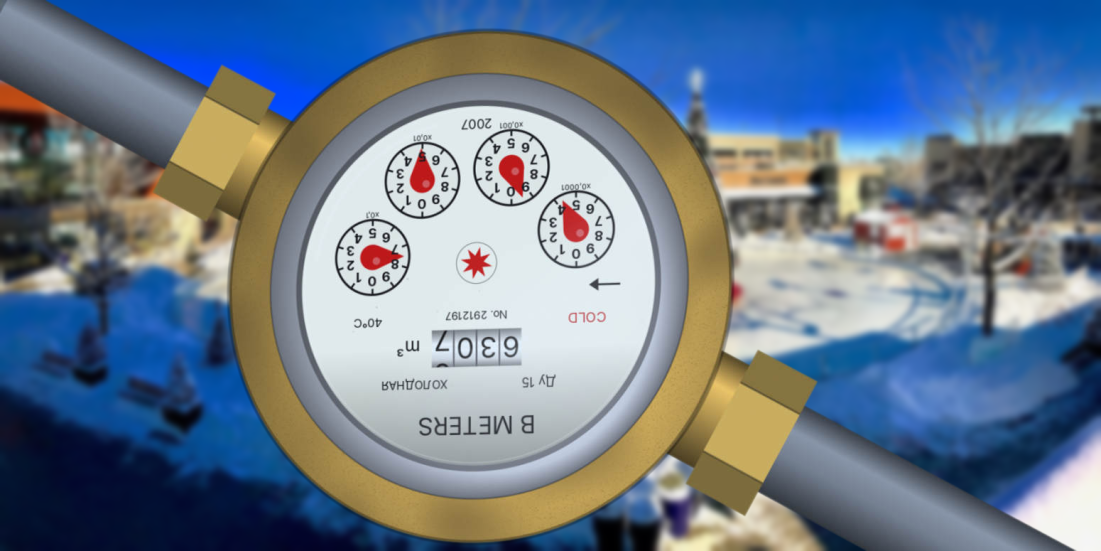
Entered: value=6306.7494 unit=m³
